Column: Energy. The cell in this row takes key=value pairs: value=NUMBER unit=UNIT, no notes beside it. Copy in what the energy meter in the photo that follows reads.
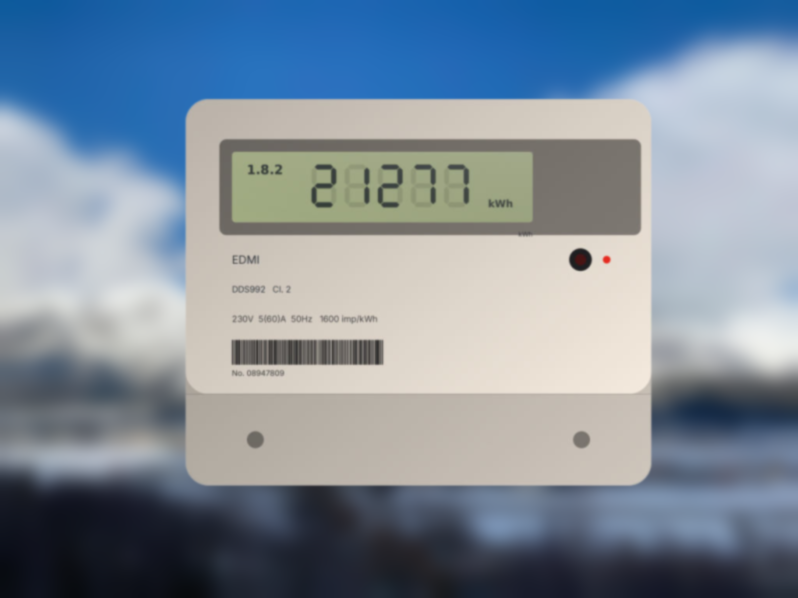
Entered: value=21277 unit=kWh
